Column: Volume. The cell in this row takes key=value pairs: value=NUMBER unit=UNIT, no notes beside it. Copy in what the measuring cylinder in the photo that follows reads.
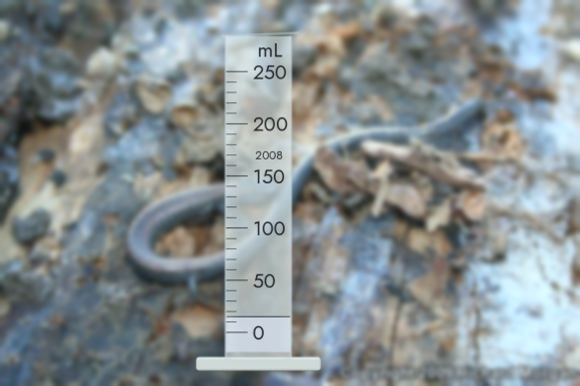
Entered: value=15 unit=mL
